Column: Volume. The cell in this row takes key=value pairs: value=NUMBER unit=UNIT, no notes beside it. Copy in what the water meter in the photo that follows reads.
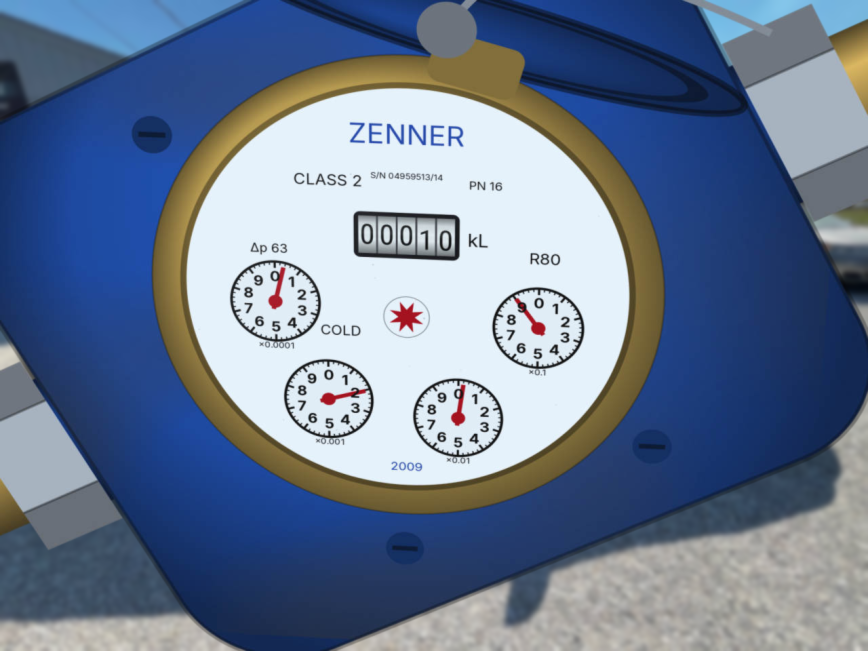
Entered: value=9.9020 unit=kL
